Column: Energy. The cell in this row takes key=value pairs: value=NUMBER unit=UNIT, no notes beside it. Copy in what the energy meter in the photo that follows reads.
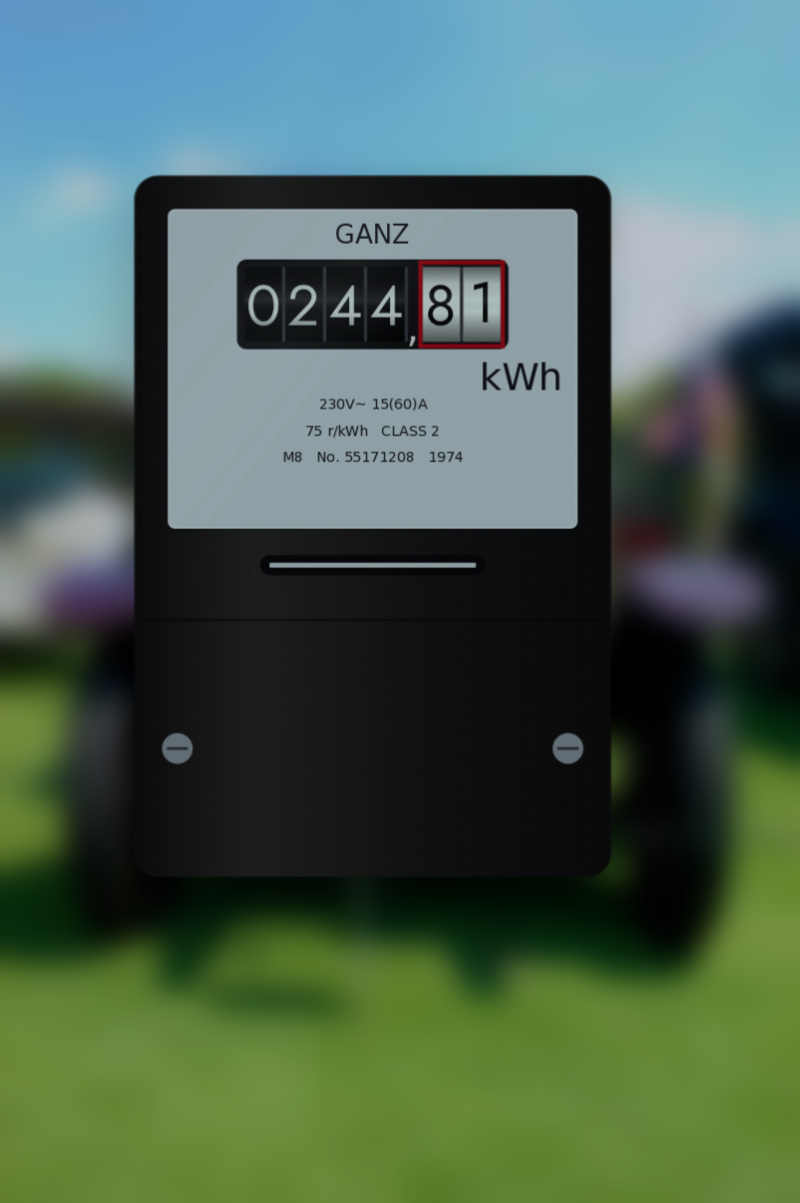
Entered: value=244.81 unit=kWh
